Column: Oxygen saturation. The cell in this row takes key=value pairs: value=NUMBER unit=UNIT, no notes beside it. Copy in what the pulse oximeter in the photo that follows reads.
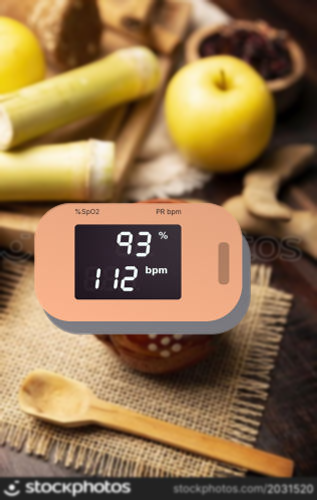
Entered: value=93 unit=%
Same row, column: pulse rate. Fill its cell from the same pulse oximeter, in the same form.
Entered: value=112 unit=bpm
